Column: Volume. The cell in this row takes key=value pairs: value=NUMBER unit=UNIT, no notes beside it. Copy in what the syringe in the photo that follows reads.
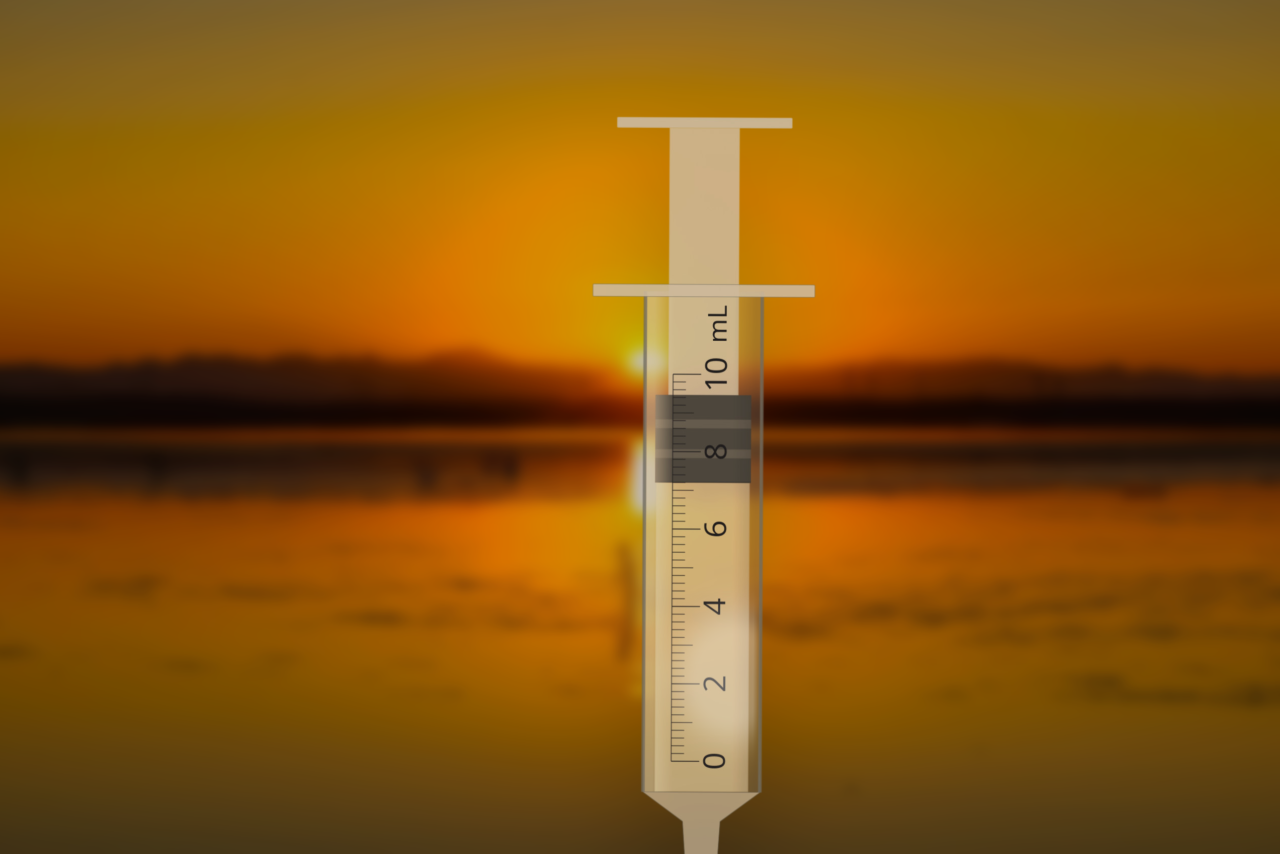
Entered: value=7.2 unit=mL
